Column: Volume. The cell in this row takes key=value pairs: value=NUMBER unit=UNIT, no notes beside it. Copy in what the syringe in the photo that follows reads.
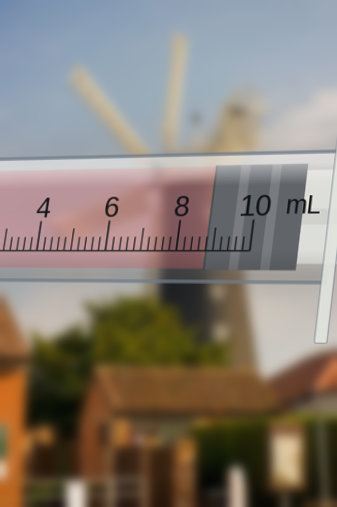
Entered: value=8.8 unit=mL
